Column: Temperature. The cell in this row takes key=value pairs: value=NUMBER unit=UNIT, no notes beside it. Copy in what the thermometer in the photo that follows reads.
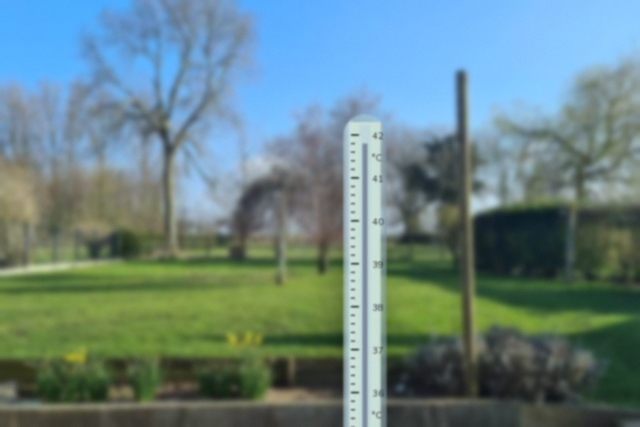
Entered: value=41.8 unit=°C
